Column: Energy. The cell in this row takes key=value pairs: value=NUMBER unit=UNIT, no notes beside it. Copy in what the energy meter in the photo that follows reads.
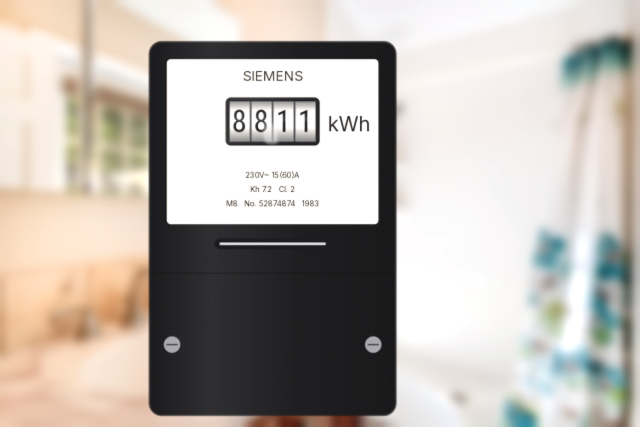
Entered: value=8811 unit=kWh
